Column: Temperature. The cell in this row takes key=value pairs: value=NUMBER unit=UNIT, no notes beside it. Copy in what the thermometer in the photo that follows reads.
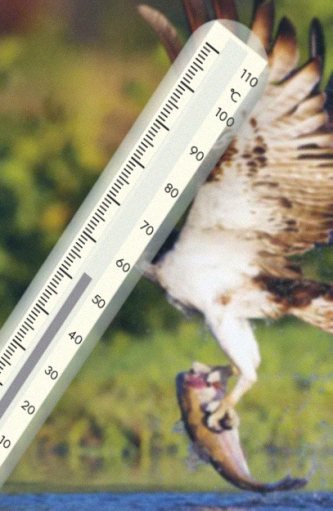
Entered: value=53 unit=°C
